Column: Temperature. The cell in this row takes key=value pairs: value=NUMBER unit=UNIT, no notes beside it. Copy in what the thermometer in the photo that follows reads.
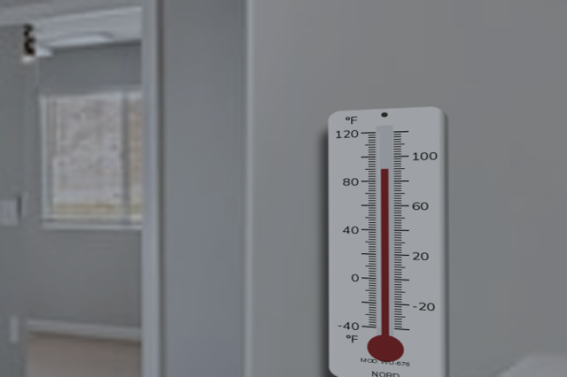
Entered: value=90 unit=°F
